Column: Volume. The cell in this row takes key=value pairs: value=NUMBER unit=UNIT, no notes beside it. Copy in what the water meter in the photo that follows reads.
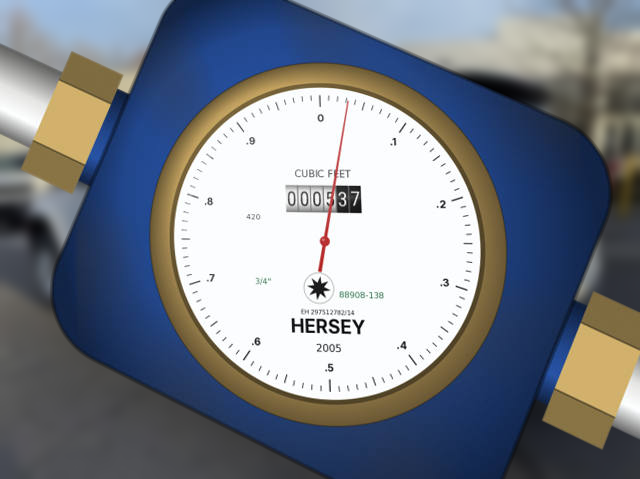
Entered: value=537.03 unit=ft³
